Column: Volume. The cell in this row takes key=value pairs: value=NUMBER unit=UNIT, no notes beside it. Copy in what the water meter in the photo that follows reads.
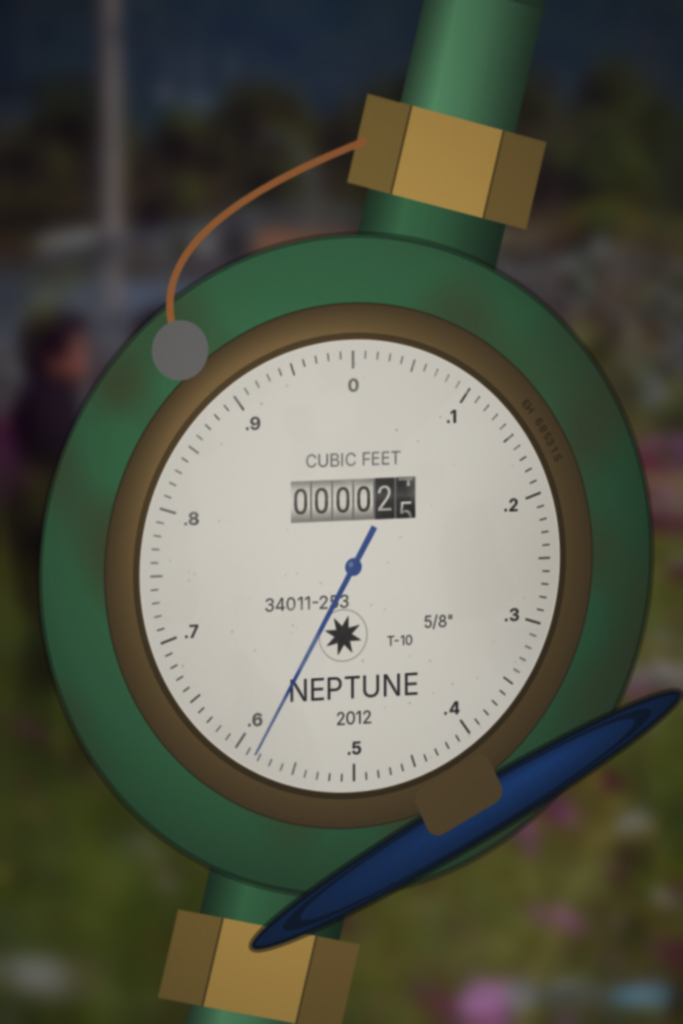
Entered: value=24.58 unit=ft³
